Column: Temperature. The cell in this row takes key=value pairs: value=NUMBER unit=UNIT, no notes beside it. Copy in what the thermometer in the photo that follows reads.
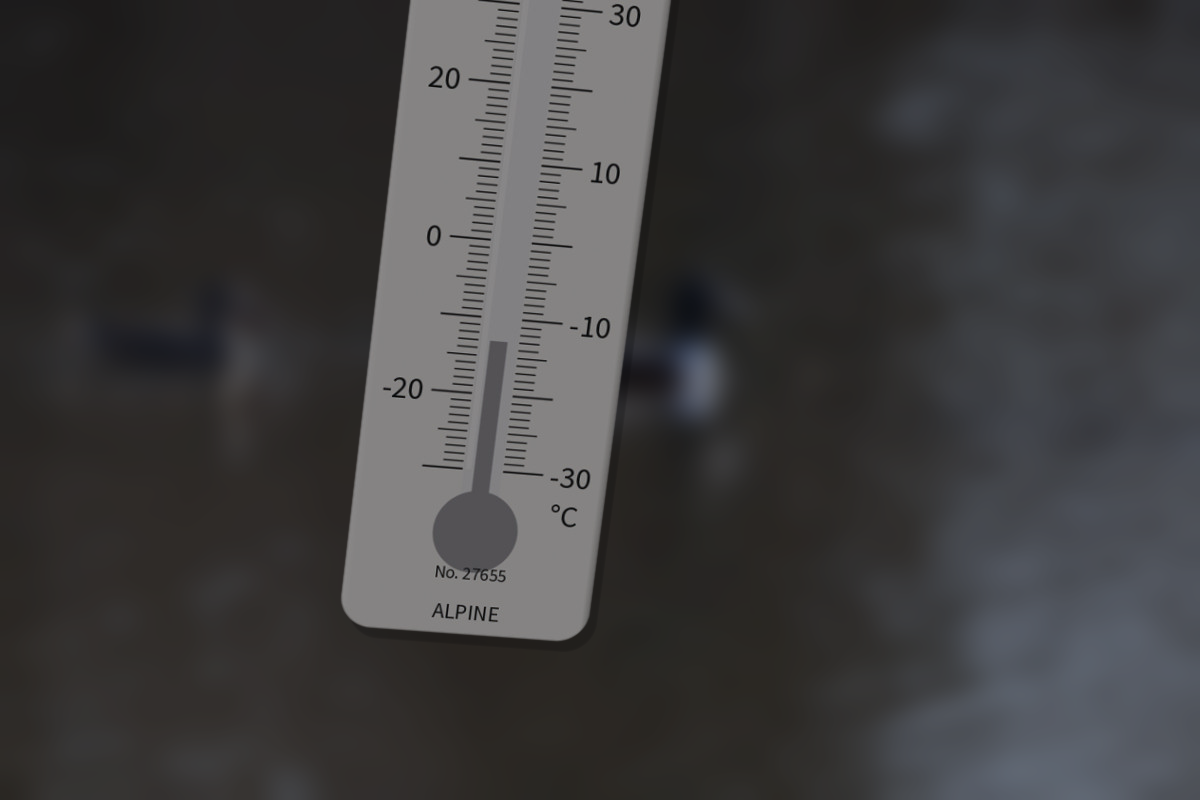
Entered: value=-13 unit=°C
